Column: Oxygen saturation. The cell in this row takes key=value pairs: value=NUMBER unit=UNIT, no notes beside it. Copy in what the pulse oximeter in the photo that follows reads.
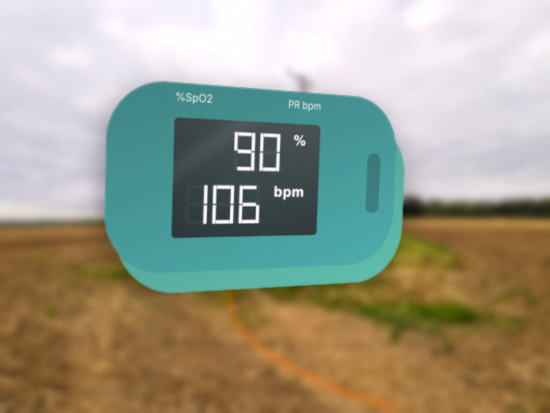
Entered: value=90 unit=%
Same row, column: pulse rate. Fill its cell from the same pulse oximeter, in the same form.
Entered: value=106 unit=bpm
